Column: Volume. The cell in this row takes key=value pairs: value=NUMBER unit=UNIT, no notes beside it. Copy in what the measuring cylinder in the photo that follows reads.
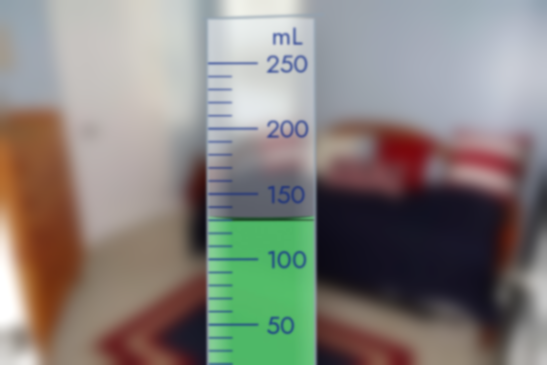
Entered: value=130 unit=mL
